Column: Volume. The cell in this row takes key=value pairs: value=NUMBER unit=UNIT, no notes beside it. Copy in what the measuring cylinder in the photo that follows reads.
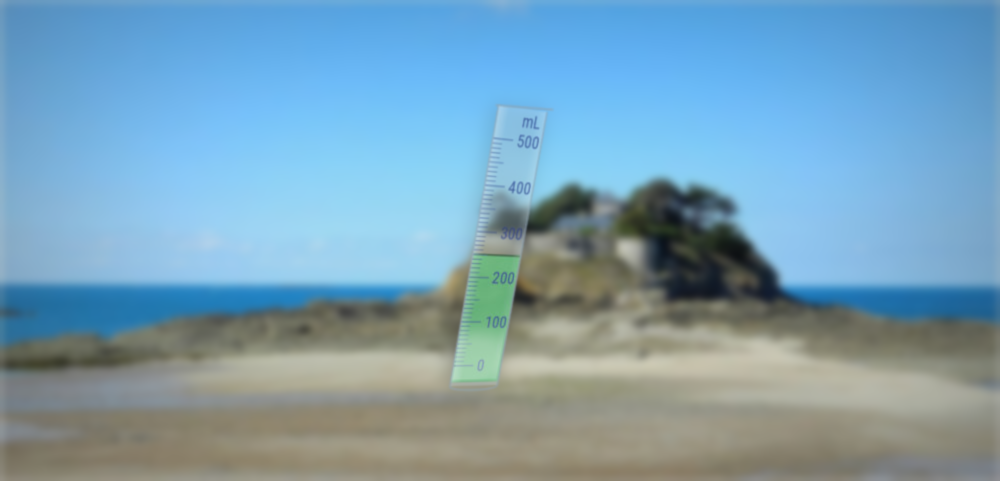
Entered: value=250 unit=mL
